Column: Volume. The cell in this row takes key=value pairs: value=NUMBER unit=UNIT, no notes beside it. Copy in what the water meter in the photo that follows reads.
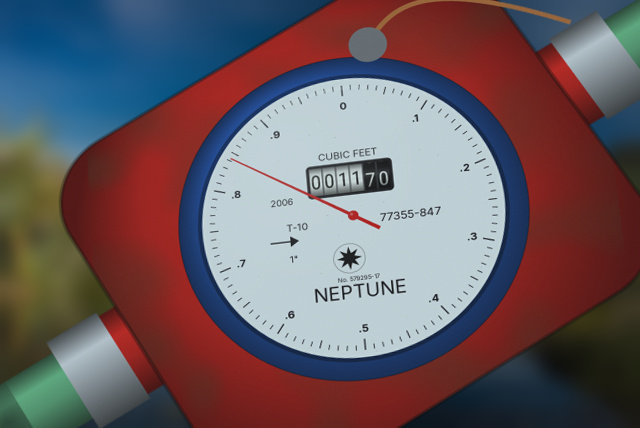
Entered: value=1169.84 unit=ft³
